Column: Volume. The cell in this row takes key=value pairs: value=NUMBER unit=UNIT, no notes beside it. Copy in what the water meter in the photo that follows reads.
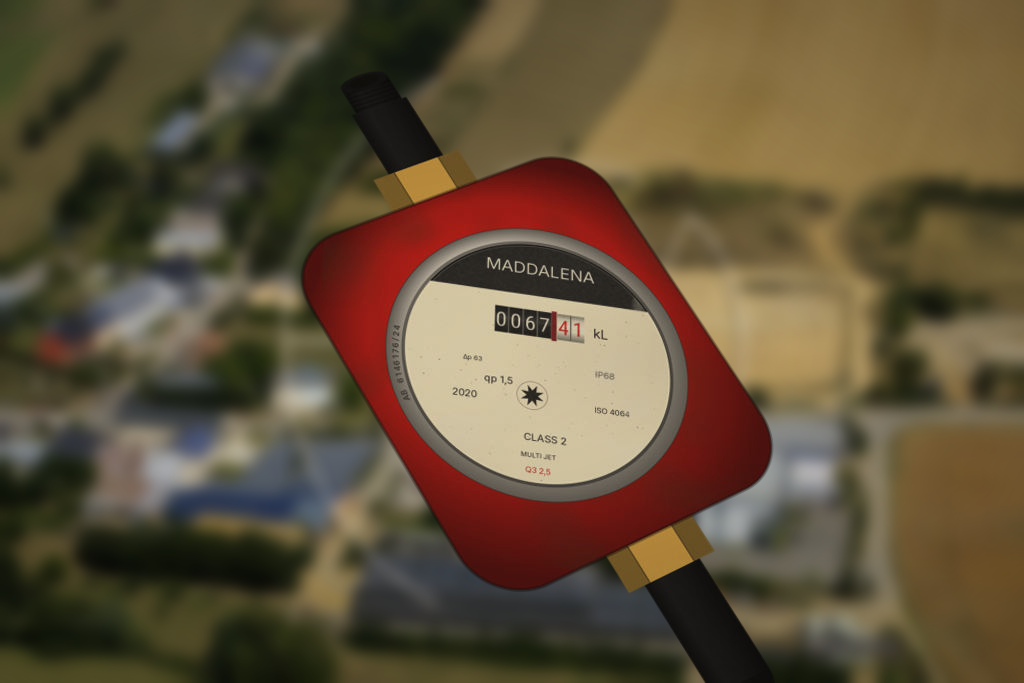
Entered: value=67.41 unit=kL
